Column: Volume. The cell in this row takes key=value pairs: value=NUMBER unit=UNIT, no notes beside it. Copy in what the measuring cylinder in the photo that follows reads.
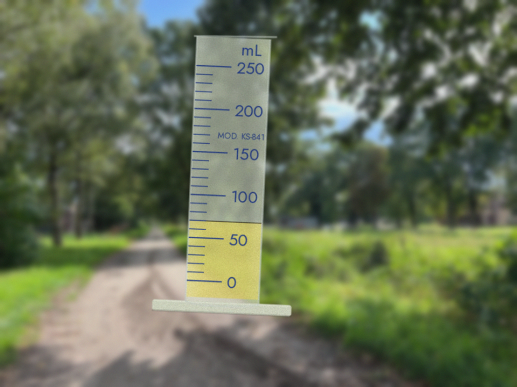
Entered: value=70 unit=mL
